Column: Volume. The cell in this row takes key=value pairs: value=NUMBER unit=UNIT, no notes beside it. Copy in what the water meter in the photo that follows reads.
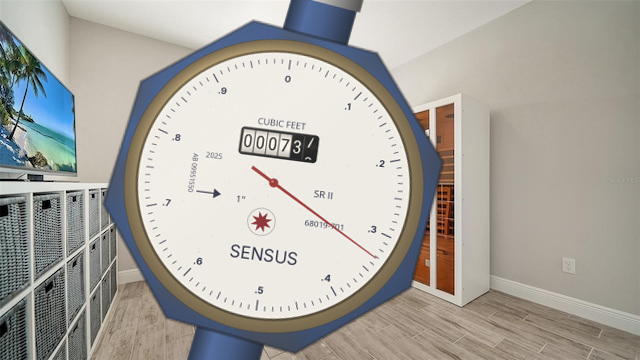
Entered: value=737.33 unit=ft³
